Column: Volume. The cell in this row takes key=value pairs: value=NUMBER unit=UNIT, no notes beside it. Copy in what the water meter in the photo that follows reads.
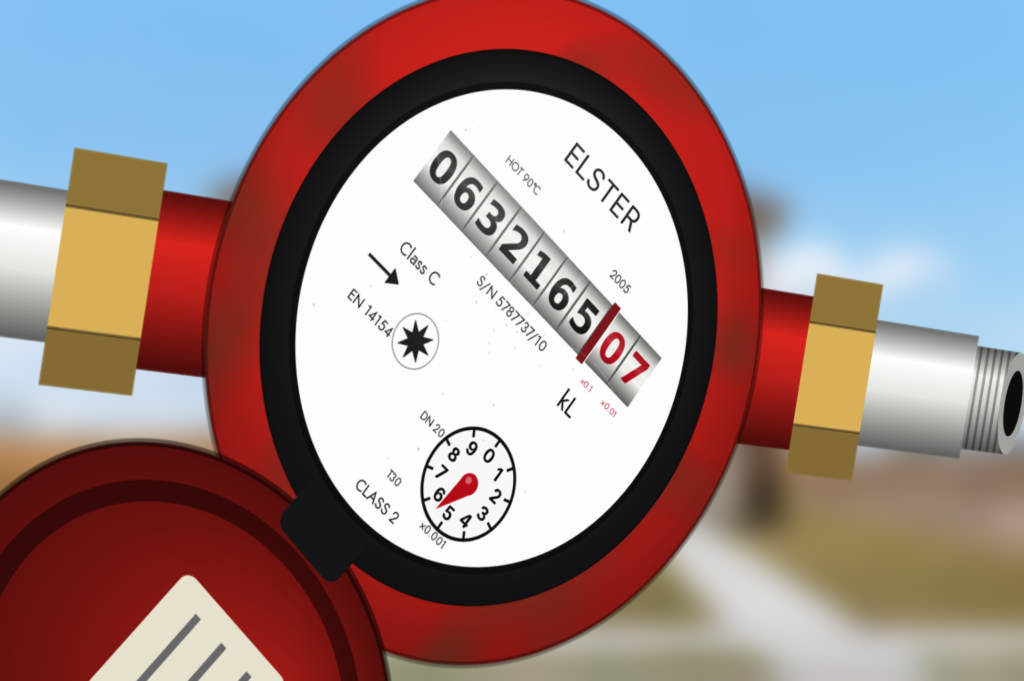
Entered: value=632165.075 unit=kL
